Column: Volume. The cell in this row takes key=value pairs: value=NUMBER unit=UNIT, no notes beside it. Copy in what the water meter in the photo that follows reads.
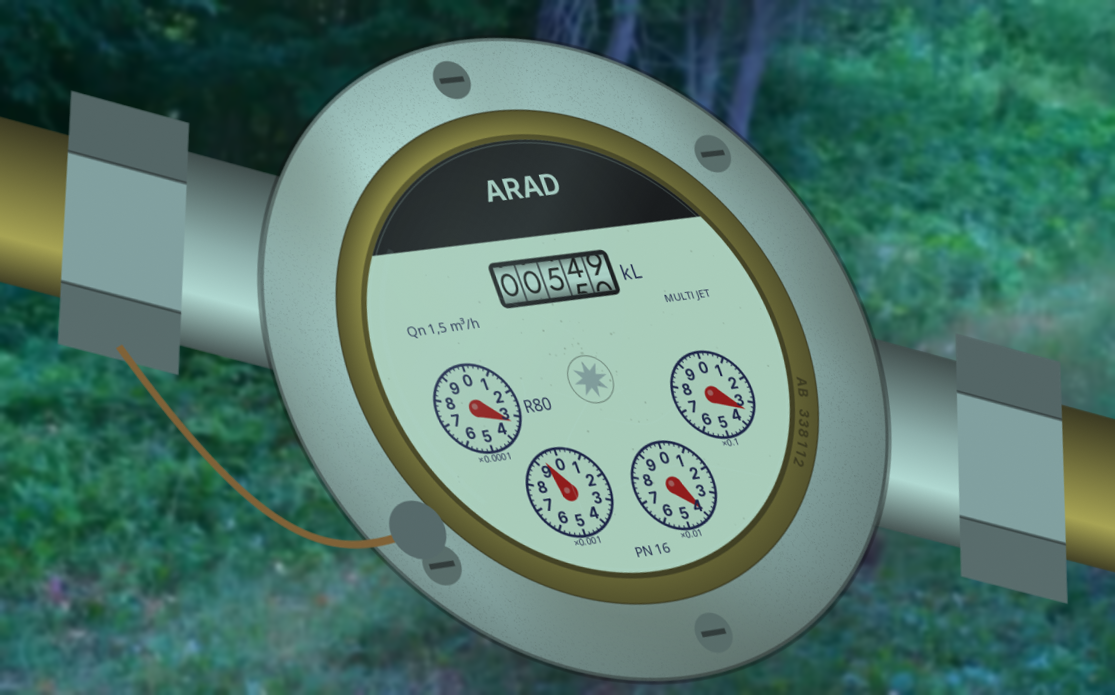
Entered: value=549.3393 unit=kL
